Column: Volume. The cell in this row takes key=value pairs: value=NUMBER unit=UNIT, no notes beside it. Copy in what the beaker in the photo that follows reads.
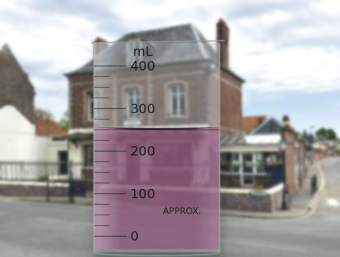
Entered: value=250 unit=mL
